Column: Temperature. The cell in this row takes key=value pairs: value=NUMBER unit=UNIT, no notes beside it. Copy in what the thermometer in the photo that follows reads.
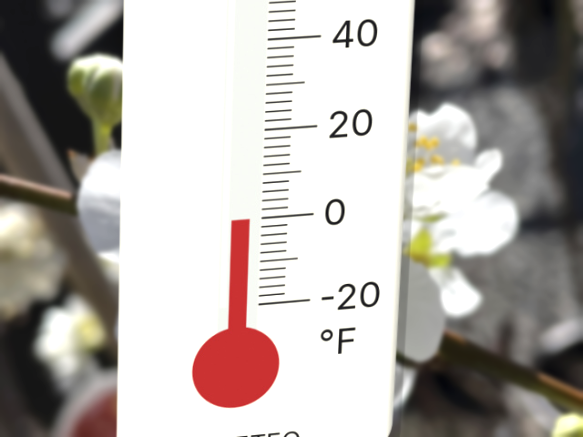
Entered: value=0 unit=°F
